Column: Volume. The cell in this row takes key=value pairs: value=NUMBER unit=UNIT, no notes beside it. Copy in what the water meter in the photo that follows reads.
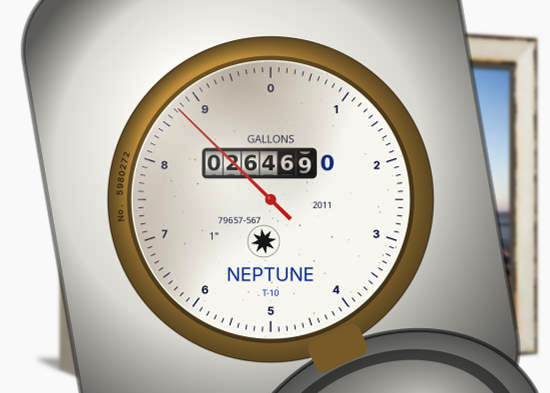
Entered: value=264688.7 unit=gal
